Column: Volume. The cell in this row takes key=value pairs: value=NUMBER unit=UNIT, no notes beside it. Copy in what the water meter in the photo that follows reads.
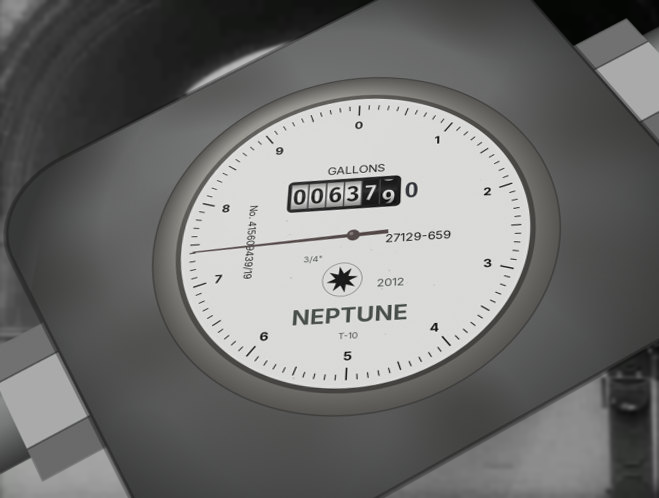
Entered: value=63787.4 unit=gal
